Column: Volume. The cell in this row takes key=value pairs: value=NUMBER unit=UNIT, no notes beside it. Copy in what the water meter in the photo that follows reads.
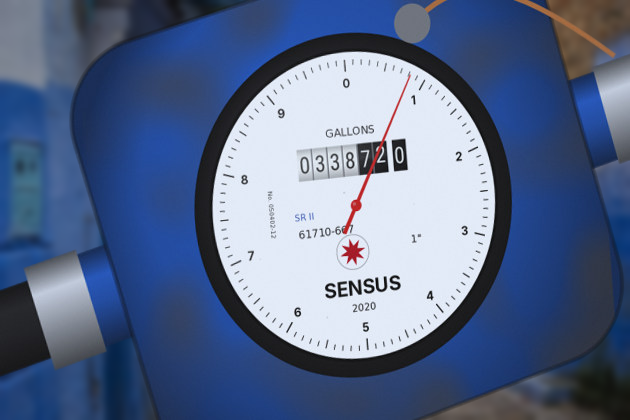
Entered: value=338720.8 unit=gal
